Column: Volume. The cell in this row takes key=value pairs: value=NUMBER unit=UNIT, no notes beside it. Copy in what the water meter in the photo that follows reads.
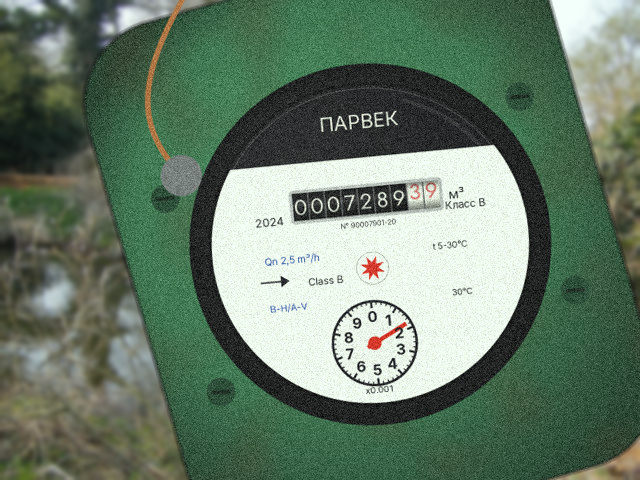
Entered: value=7289.391 unit=m³
